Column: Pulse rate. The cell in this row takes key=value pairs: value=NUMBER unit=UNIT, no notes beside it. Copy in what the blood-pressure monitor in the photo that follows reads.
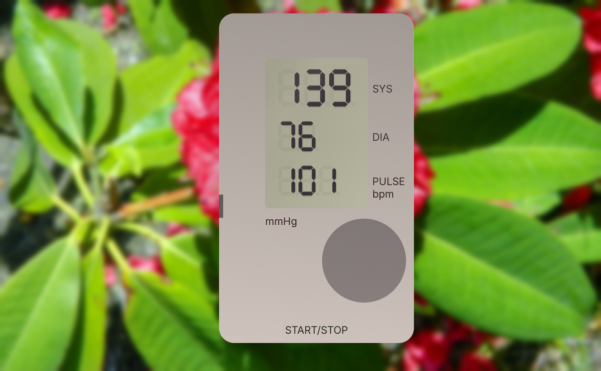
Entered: value=101 unit=bpm
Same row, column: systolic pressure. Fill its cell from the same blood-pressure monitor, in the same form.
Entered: value=139 unit=mmHg
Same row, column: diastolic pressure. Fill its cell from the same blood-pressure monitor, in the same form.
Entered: value=76 unit=mmHg
